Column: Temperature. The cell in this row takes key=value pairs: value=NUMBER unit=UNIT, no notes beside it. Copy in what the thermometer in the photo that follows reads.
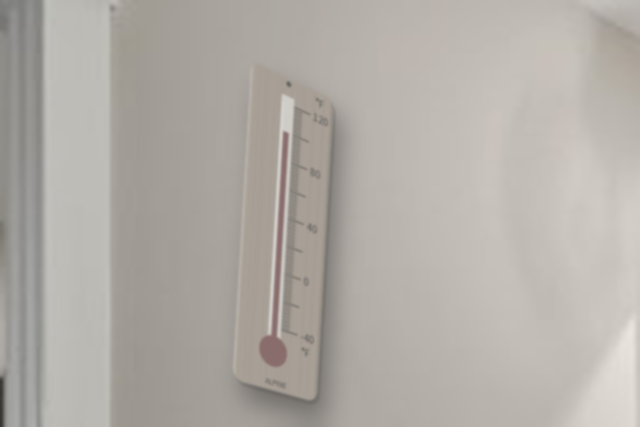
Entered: value=100 unit=°F
